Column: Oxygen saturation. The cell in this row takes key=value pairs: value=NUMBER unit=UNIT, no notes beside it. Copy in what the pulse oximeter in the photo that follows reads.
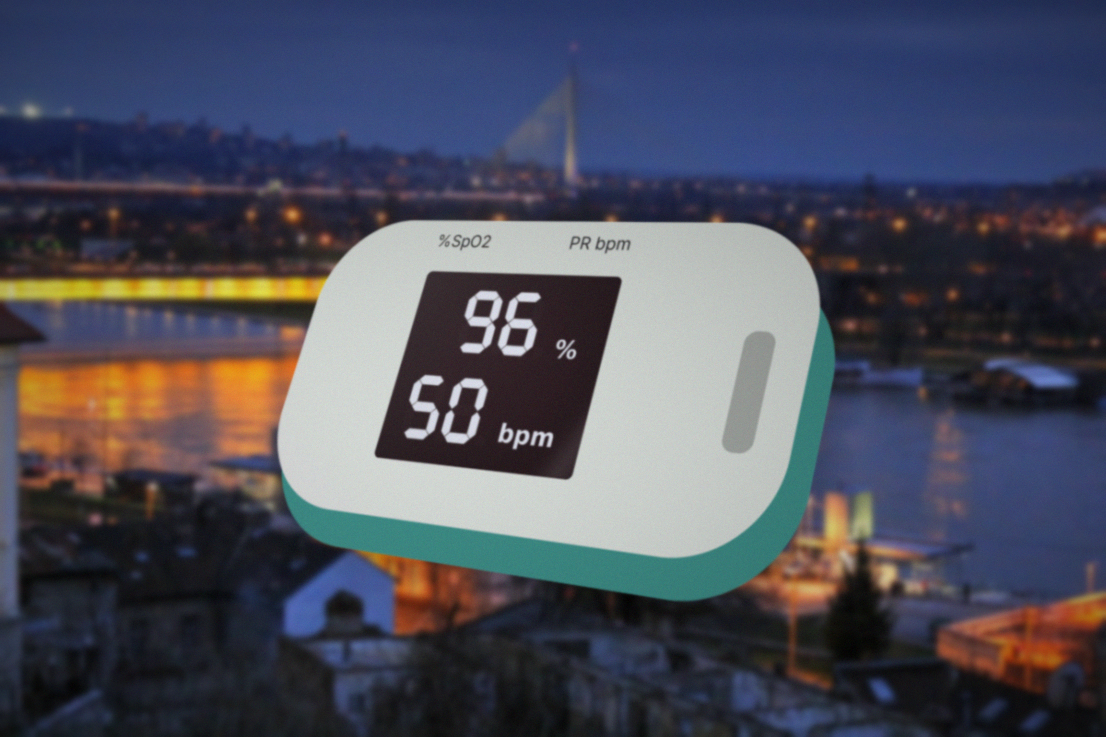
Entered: value=96 unit=%
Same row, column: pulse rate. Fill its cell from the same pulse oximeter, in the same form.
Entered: value=50 unit=bpm
